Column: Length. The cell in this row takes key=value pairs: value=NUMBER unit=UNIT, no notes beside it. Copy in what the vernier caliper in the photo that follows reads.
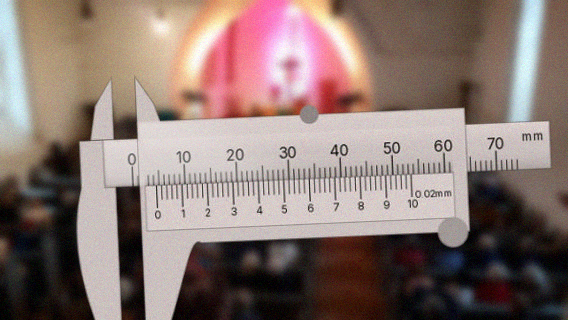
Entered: value=4.5 unit=mm
